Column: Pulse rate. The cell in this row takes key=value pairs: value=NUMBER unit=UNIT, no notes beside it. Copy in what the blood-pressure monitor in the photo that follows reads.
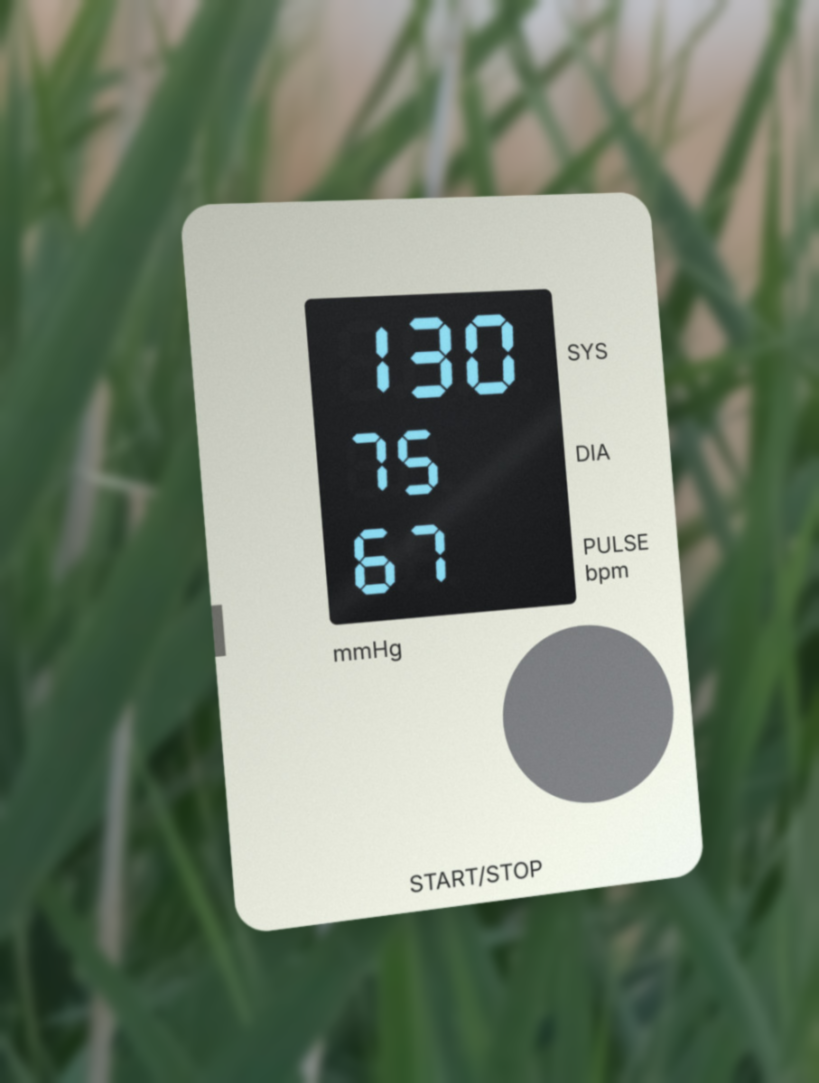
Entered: value=67 unit=bpm
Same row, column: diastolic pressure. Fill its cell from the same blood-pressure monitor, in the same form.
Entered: value=75 unit=mmHg
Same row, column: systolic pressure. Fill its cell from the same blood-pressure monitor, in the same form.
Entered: value=130 unit=mmHg
